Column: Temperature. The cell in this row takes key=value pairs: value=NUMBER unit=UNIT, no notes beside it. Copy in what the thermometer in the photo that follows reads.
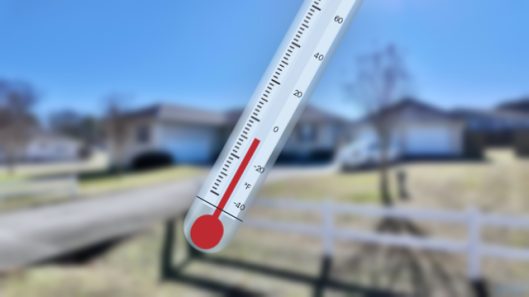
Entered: value=-8 unit=°F
